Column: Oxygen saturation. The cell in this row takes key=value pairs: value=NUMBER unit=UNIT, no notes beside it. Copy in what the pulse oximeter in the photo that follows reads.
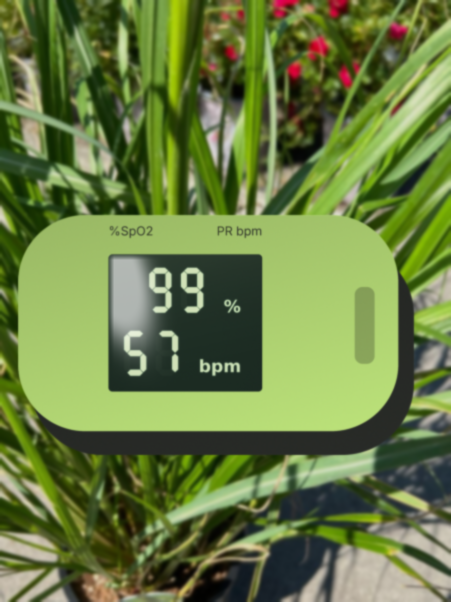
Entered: value=99 unit=%
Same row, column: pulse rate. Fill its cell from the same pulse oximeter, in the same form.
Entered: value=57 unit=bpm
